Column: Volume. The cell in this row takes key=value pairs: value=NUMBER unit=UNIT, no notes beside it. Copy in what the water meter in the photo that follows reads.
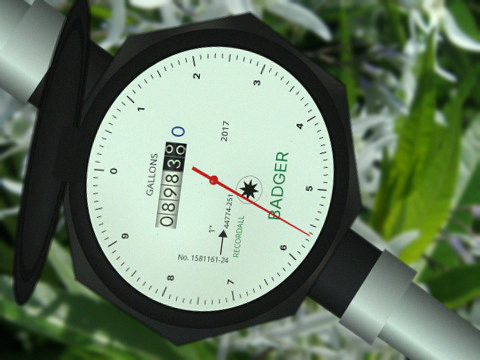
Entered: value=898385.6 unit=gal
